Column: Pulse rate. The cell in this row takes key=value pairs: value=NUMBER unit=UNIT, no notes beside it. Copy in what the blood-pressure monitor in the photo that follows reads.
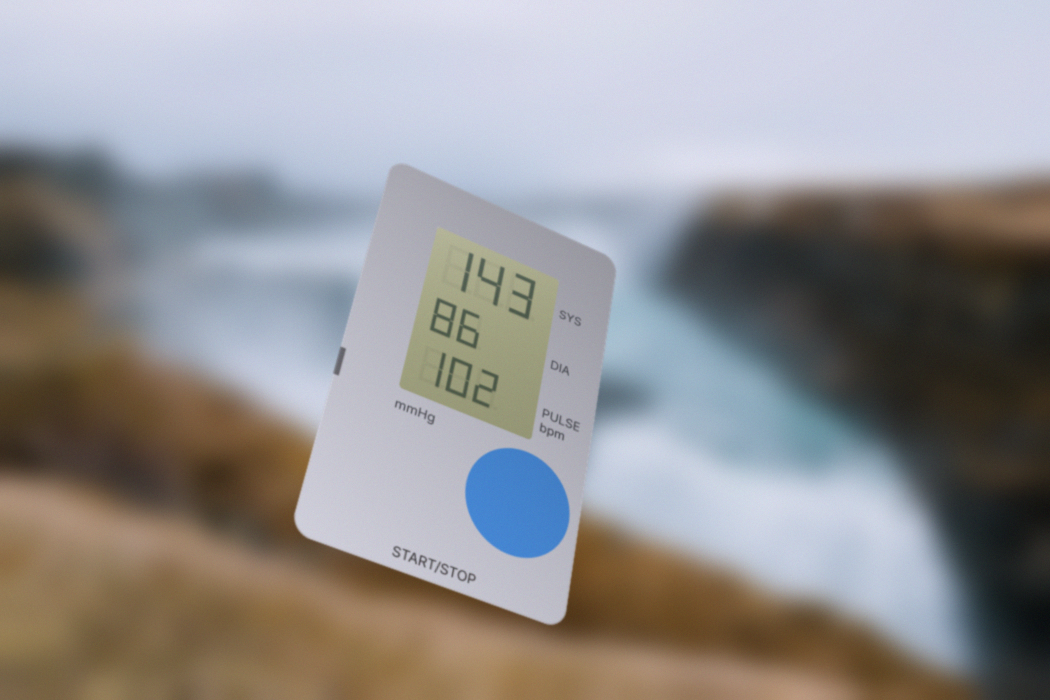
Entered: value=102 unit=bpm
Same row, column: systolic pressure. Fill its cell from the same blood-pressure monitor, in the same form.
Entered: value=143 unit=mmHg
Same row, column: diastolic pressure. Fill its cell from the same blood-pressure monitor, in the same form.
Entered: value=86 unit=mmHg
